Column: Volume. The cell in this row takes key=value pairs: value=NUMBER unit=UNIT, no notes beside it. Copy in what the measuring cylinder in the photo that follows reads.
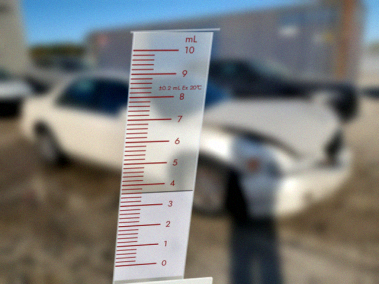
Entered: value=3.6 unit=mL
